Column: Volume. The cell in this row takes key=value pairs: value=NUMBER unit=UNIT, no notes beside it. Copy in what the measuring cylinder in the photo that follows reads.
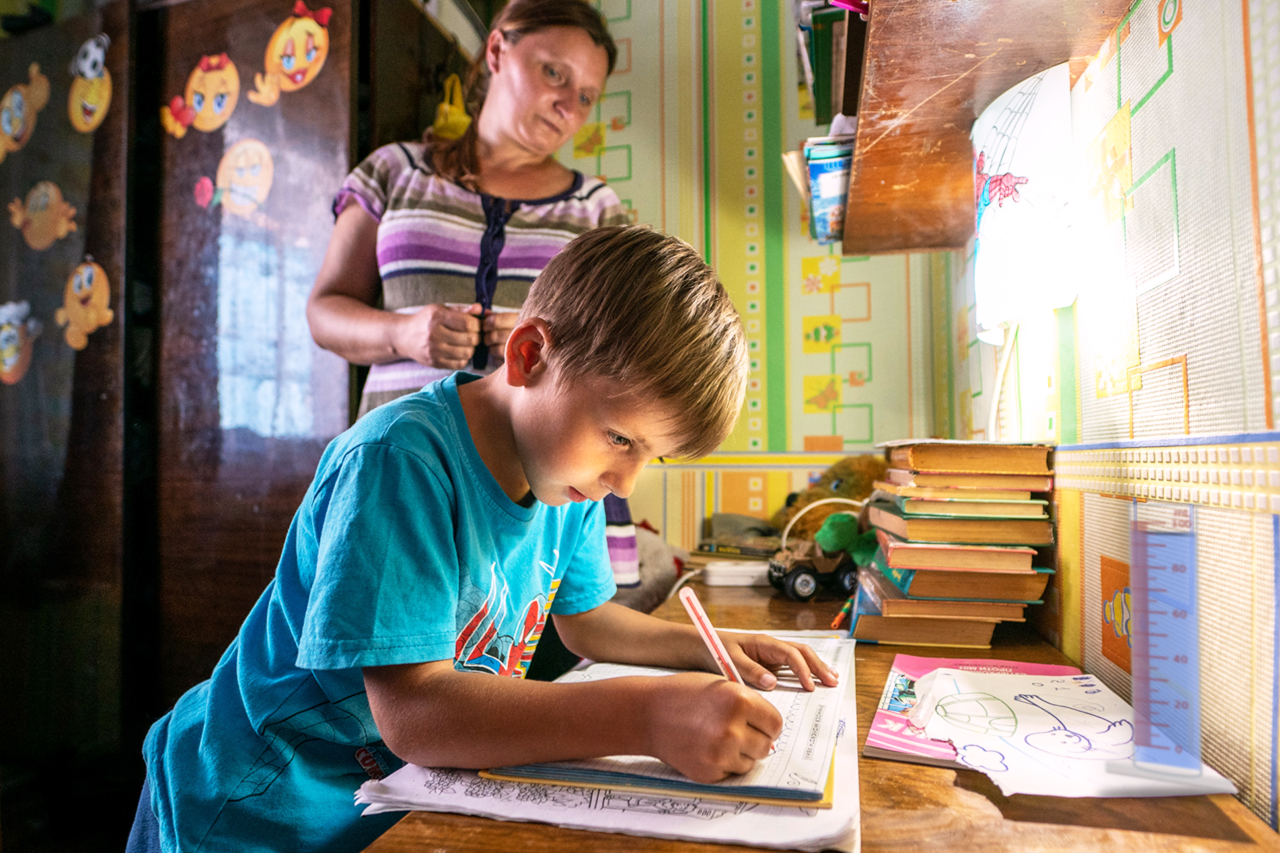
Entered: value=95 unit=mL
